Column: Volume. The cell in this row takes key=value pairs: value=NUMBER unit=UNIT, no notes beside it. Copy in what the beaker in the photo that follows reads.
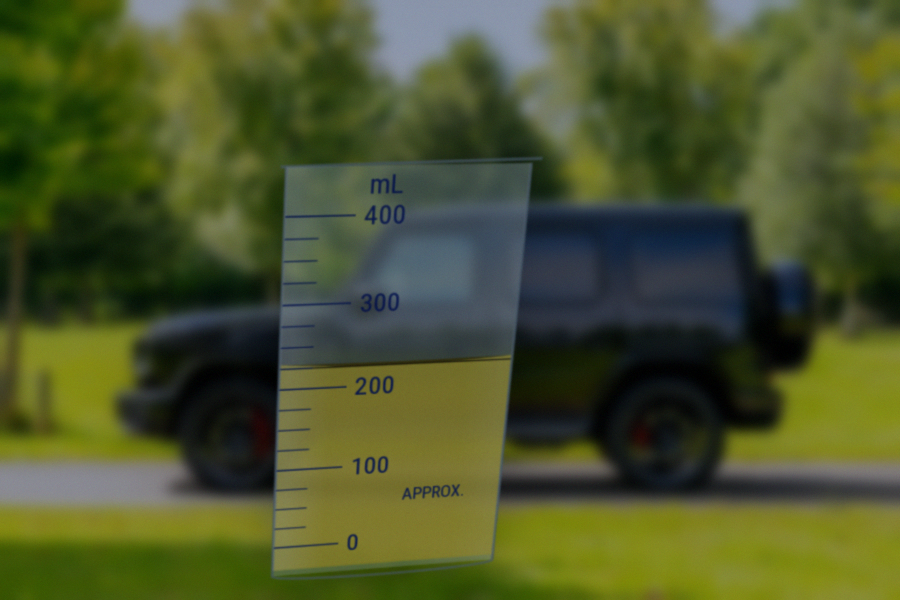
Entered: value=225 unit=mL
